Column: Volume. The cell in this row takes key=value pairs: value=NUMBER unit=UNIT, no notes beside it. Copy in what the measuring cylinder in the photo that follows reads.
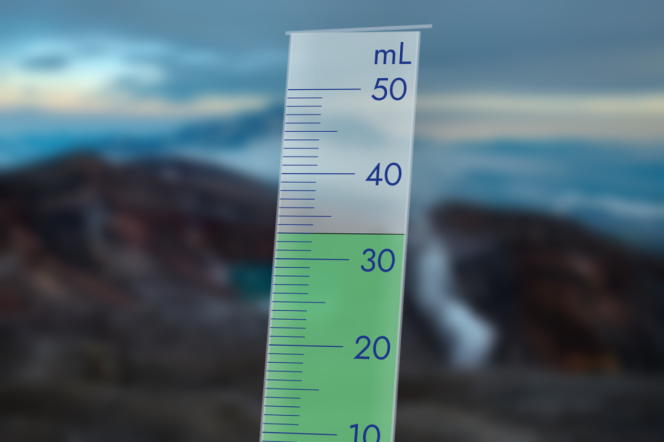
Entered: value=33 unit=mL
